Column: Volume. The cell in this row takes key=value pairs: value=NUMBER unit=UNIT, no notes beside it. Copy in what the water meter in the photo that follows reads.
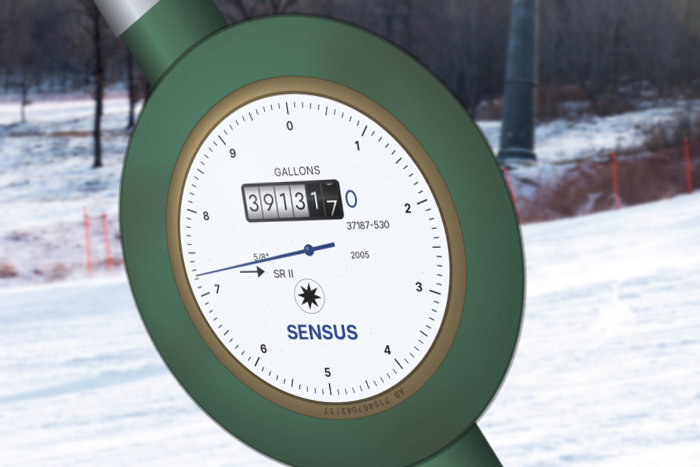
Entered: value=3913167.2 unit=gal
